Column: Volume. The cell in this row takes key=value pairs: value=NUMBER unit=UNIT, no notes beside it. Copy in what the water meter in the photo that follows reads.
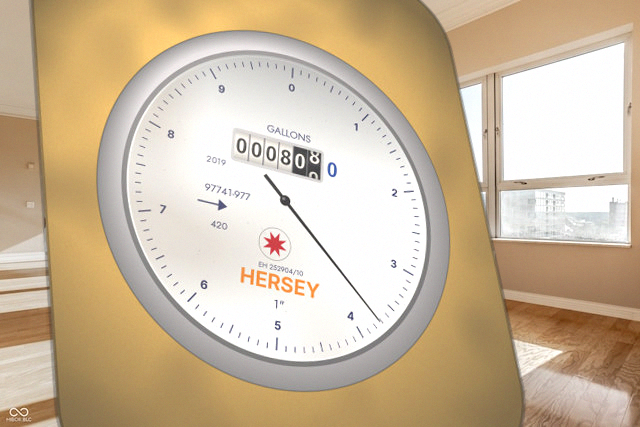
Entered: value=8083.7 unit=gal
